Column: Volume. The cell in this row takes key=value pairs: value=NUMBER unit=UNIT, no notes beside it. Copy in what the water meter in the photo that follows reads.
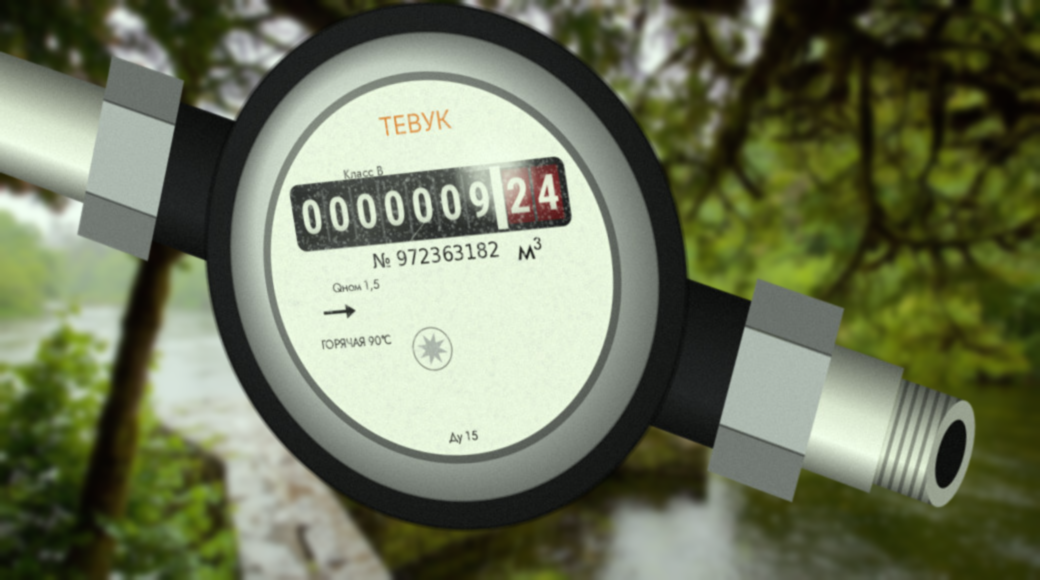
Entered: value=9.24 unit=m³
